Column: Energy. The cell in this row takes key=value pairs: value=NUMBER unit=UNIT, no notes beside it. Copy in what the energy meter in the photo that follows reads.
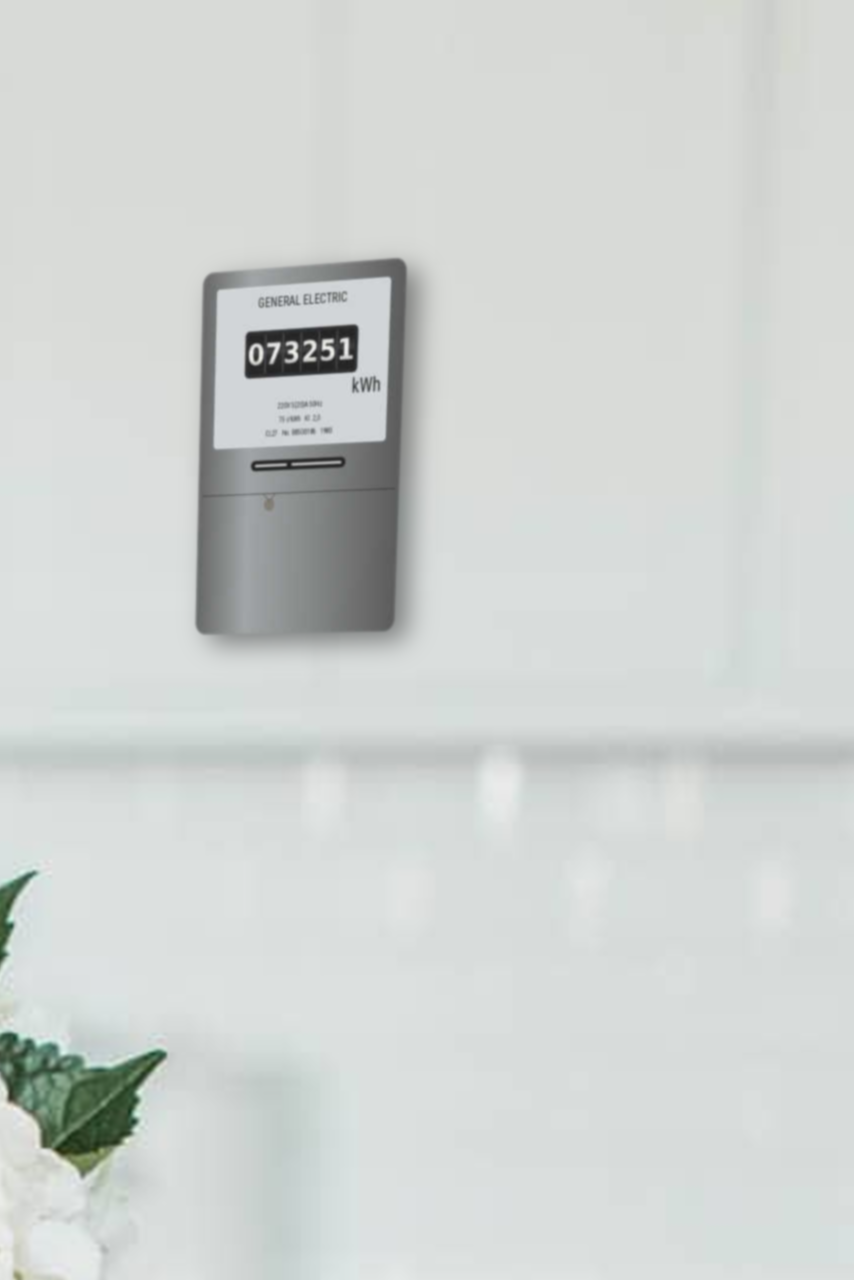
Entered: value=73251 unit=kWh
